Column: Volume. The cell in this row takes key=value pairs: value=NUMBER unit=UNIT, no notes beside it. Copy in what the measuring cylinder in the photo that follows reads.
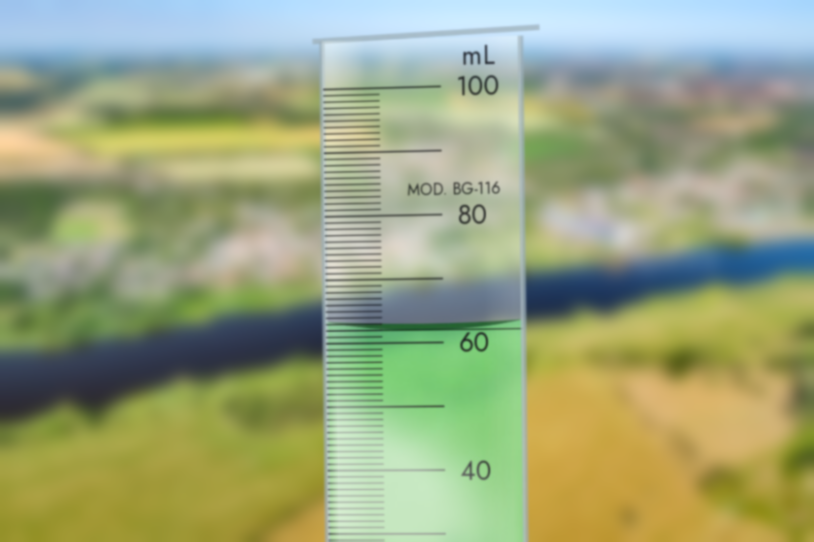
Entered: value=62 unit=mL
